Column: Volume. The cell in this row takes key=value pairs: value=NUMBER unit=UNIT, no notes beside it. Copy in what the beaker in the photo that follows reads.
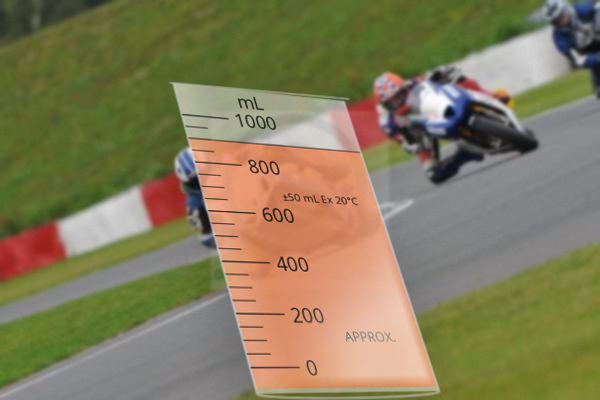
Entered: value=900 unit=mL
